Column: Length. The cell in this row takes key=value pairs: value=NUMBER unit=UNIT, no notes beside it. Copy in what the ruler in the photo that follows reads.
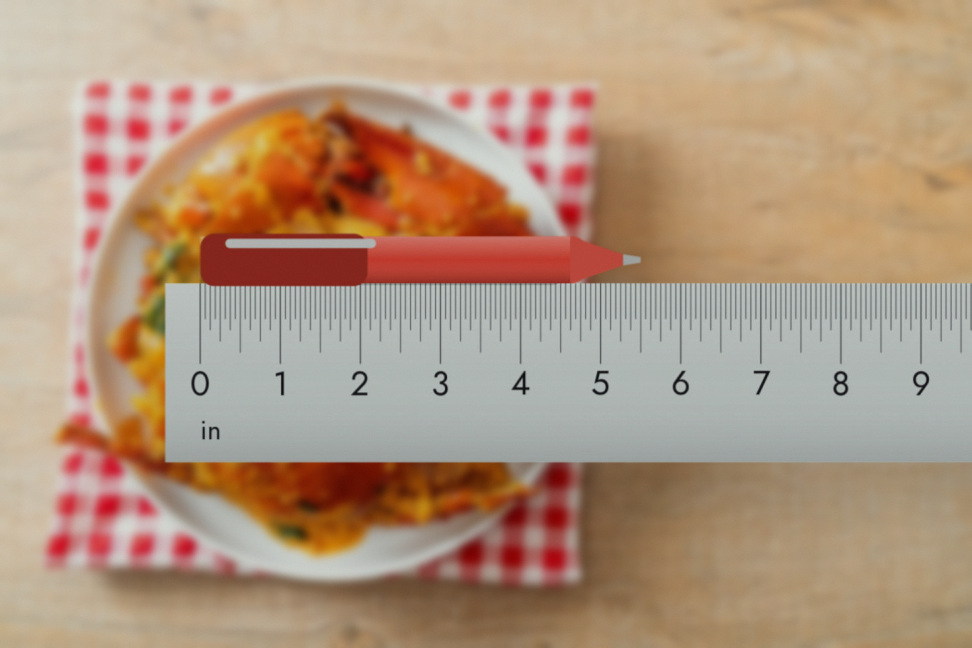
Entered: value=5.5 unit=in
